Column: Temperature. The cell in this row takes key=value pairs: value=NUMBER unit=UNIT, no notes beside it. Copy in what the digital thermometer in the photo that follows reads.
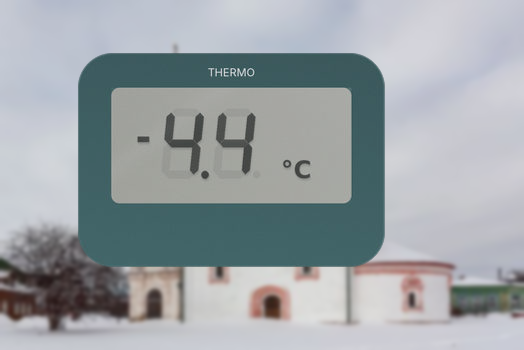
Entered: value=-4.4 unit=°C
